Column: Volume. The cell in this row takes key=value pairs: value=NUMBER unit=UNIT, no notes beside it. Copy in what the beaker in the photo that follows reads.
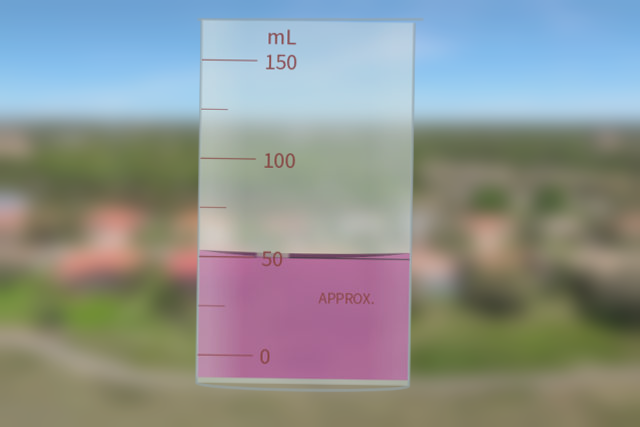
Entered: value=50 unit=mL
